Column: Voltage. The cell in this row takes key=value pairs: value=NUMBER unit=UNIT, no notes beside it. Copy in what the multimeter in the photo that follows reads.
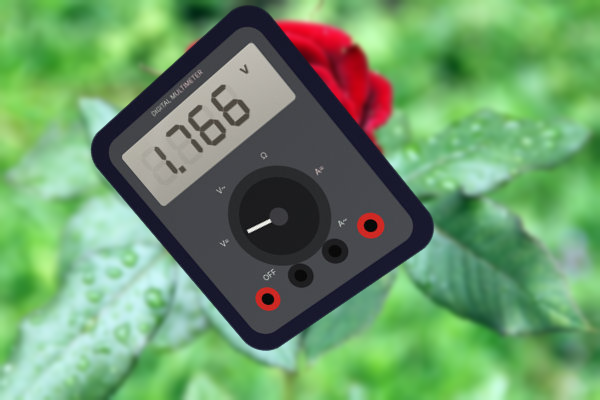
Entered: value=1.766 unit=V
